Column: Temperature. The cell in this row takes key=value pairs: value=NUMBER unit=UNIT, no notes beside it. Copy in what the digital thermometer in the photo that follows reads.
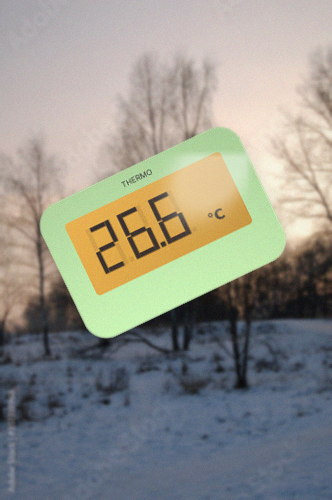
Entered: value=26.6 unit=°C
